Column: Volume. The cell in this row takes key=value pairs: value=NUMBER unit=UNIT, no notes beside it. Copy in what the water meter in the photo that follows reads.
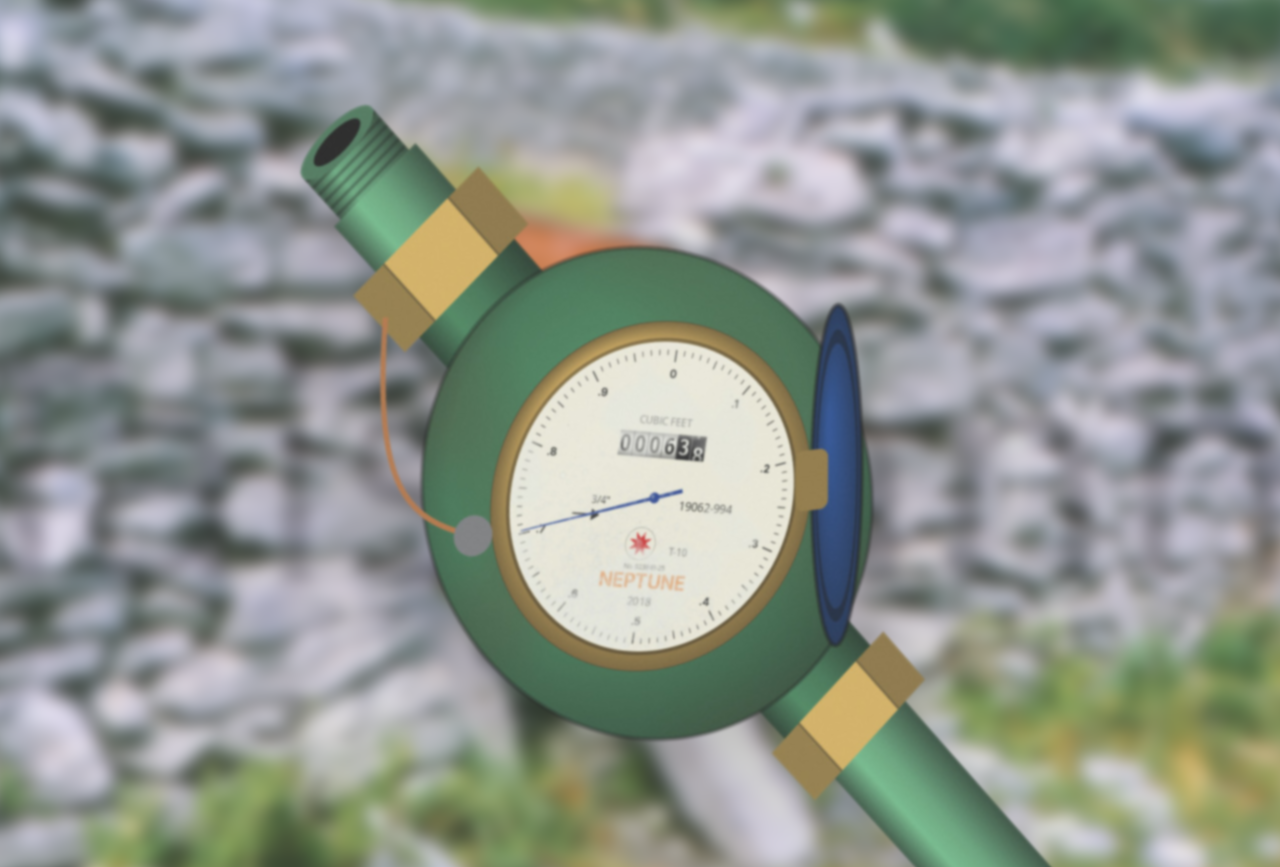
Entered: value=637.70 unit=ft³
